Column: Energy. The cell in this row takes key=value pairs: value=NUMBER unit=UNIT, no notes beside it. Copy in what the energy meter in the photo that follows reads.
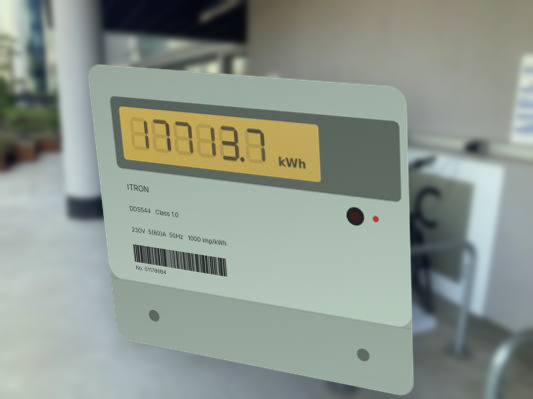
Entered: value=17713.7 unit=kWh
